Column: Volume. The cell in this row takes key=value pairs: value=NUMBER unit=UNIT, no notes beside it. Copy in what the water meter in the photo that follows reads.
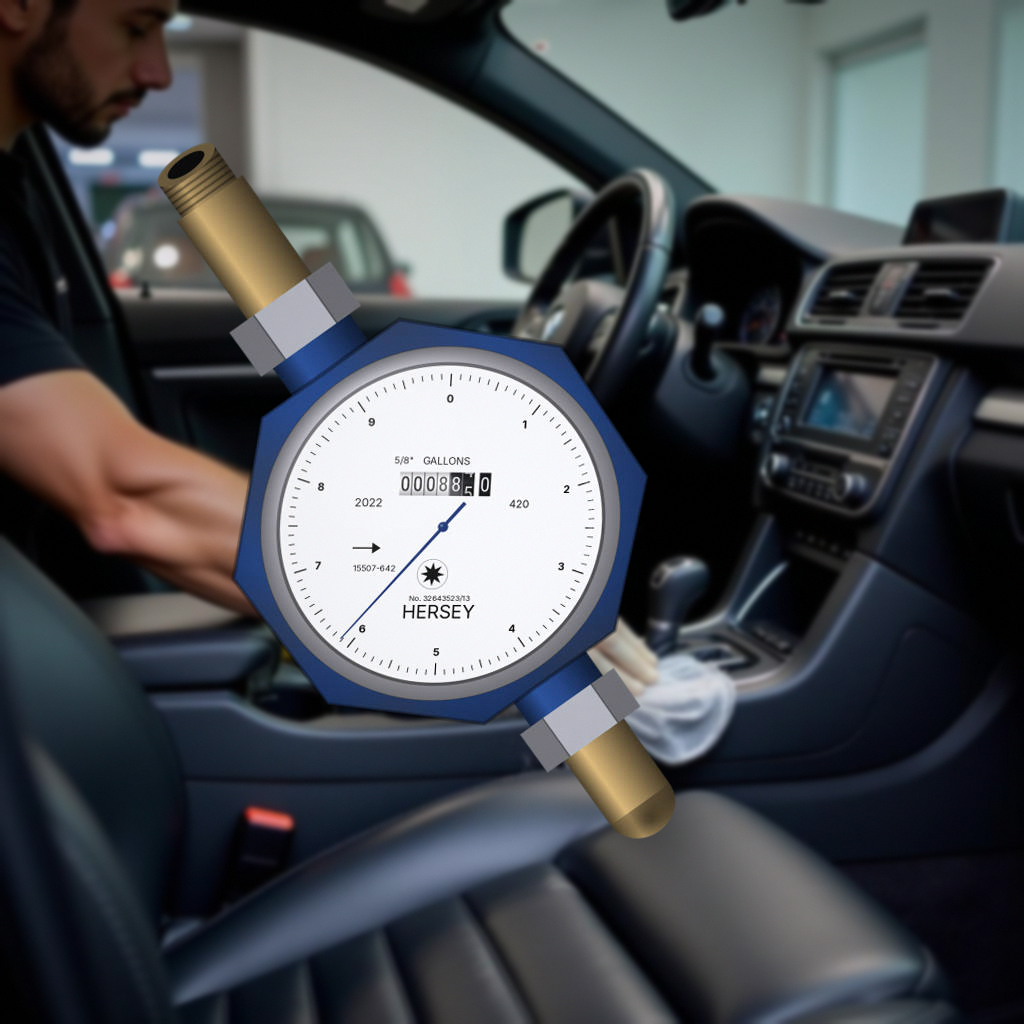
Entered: value=8846.1 unit=gal
